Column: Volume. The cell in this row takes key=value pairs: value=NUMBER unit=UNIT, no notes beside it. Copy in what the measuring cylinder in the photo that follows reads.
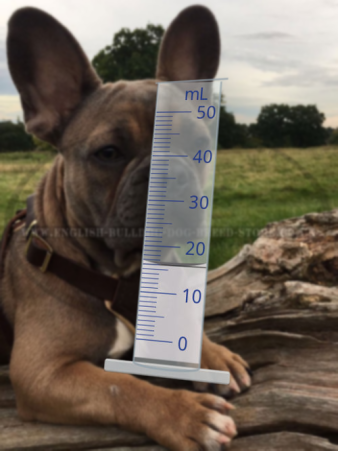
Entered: value=16 unit=mL
